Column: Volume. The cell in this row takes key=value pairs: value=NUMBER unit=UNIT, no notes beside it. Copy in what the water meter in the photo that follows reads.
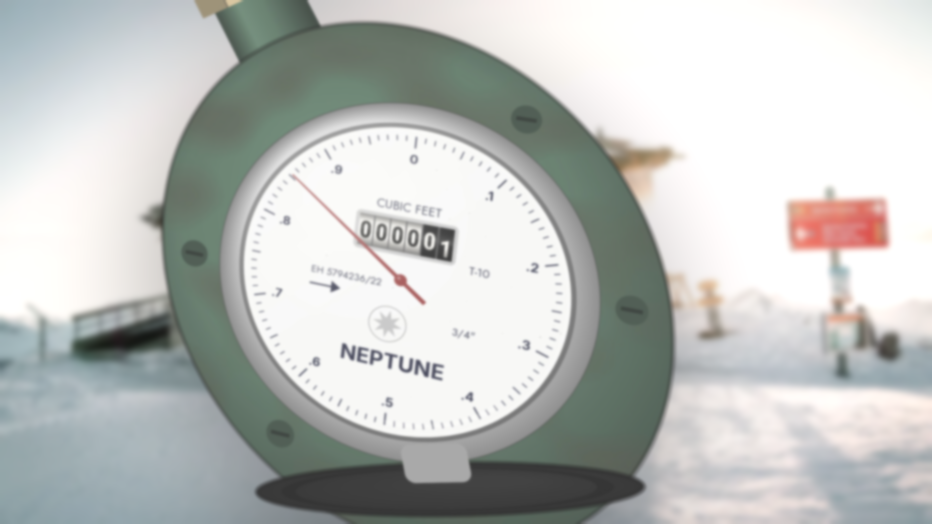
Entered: value=0.85 unit=ft³
